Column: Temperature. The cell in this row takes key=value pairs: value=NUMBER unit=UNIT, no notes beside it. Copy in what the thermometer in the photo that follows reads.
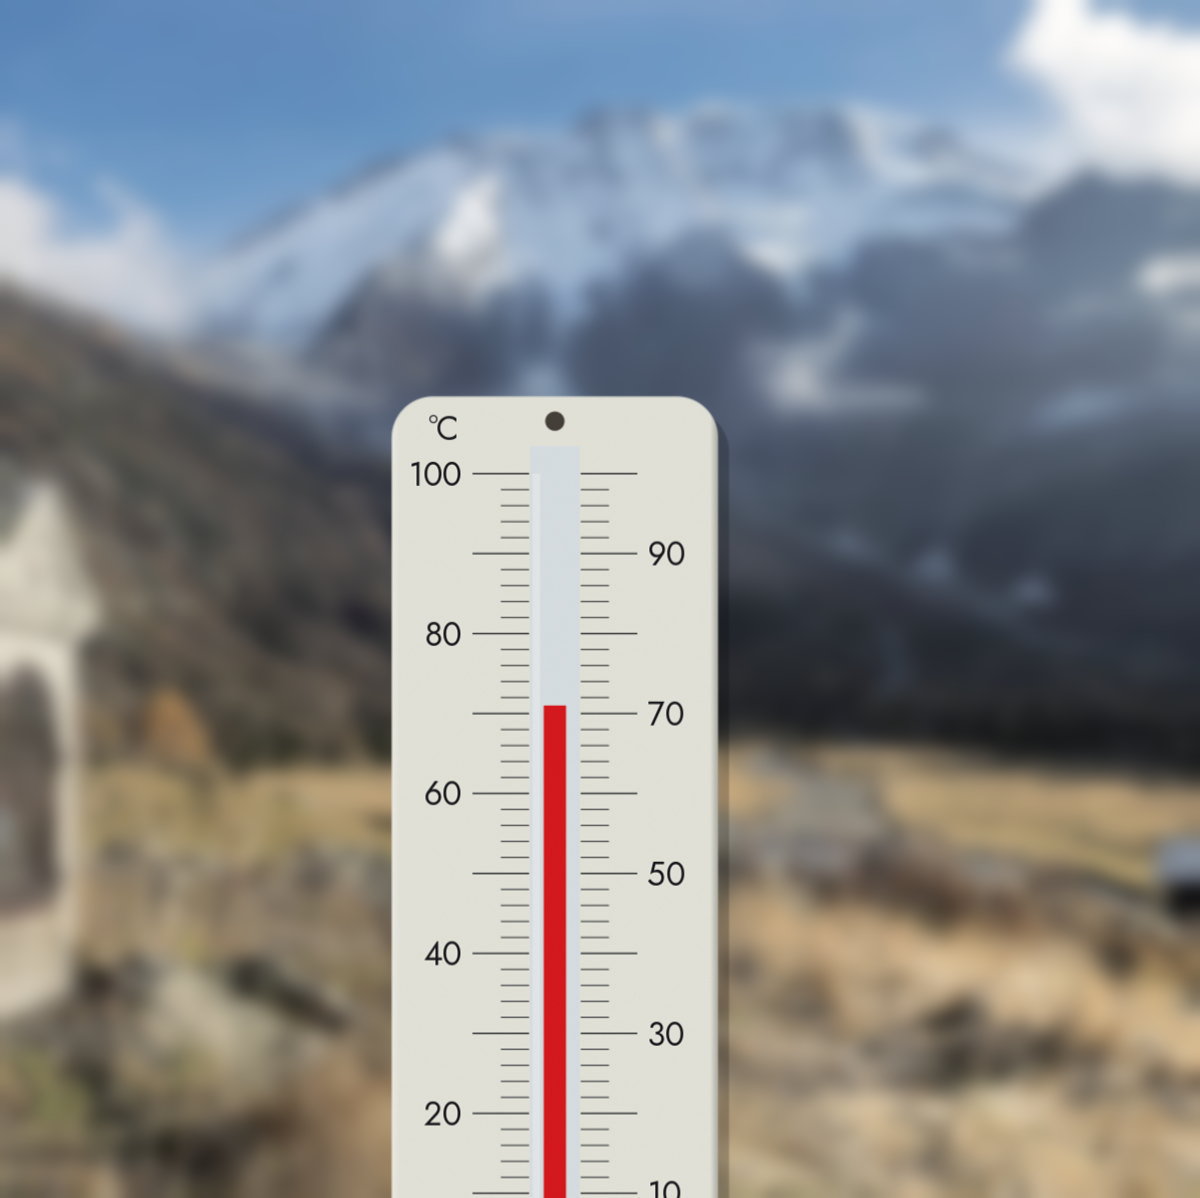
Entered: value=71 unit=°C
